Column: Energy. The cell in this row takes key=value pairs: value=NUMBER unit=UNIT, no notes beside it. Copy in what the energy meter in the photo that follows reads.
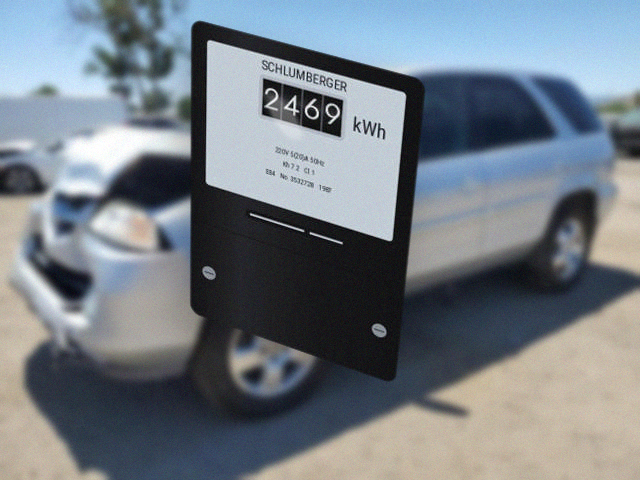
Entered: value=2469 unit=kWh
